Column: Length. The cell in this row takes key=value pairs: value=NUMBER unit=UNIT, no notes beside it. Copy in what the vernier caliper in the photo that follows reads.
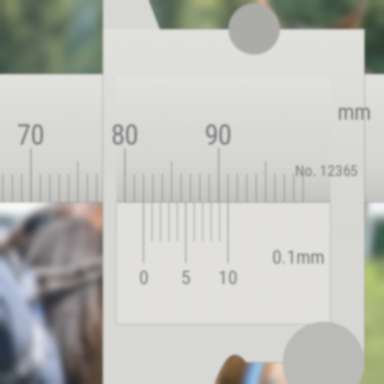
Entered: value=82.0 unit=mm
